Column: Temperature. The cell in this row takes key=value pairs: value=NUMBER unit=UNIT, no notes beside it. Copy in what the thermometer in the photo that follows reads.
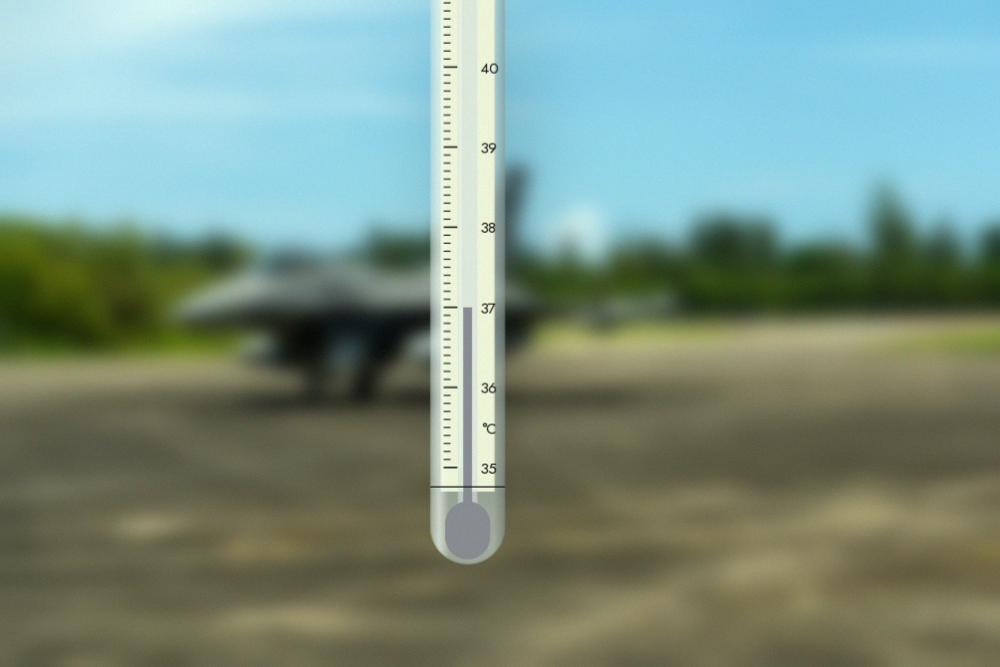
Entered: value=37 unit=°C
